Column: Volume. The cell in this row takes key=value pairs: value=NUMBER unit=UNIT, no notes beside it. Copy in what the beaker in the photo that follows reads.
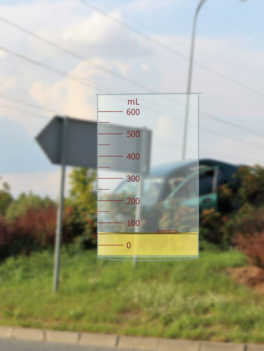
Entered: value=50 unit=mL
